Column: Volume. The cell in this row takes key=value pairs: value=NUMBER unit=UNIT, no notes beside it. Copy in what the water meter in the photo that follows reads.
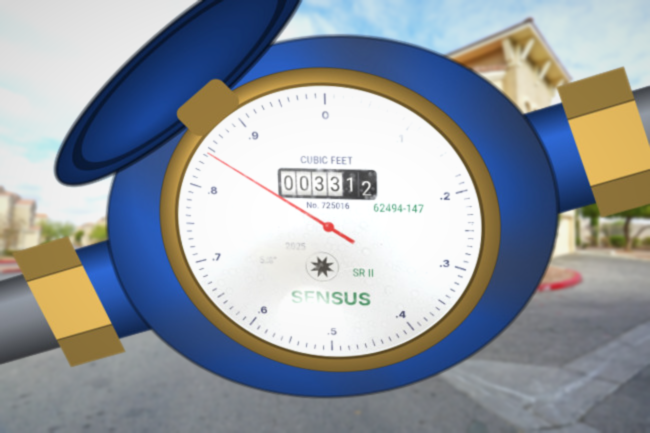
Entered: value=3311.84 unit=ft³
